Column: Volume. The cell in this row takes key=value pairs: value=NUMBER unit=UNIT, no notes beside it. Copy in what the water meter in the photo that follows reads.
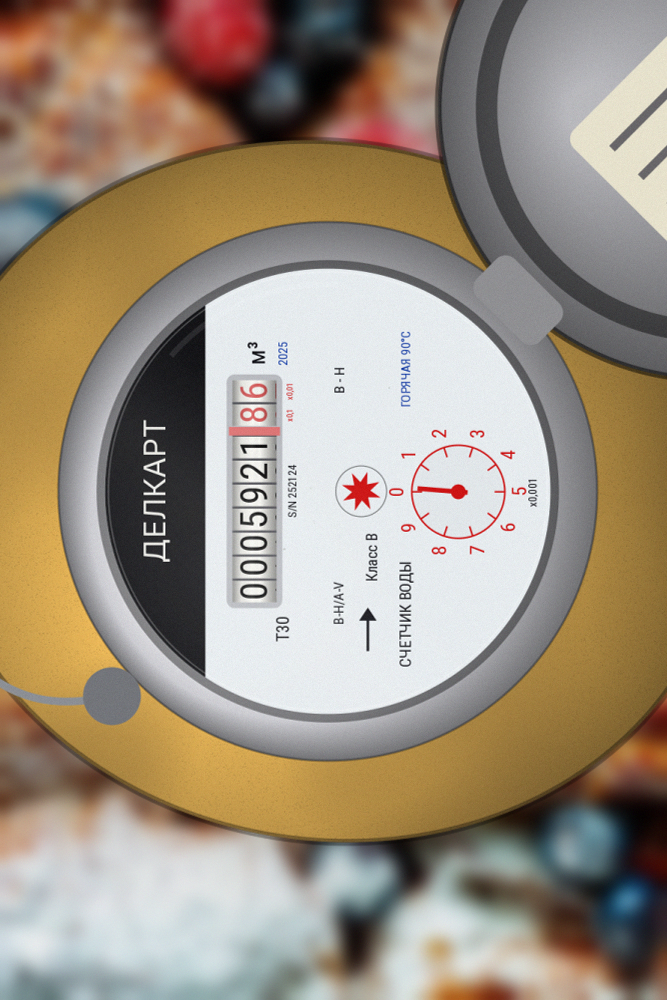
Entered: value=5921.860 unit=m³
